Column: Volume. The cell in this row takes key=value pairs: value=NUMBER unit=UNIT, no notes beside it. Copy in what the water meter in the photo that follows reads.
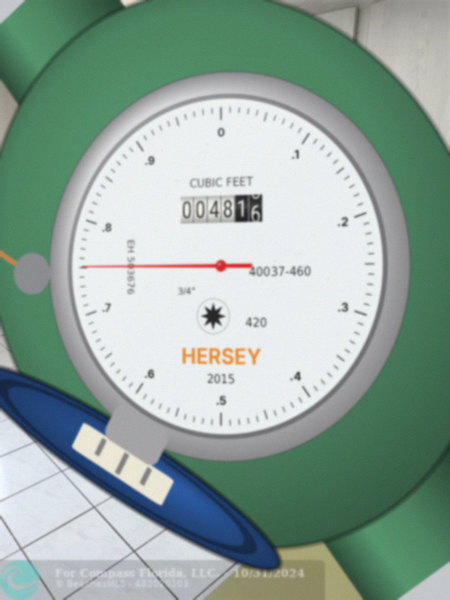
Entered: value=4815.75 unit=ft³
